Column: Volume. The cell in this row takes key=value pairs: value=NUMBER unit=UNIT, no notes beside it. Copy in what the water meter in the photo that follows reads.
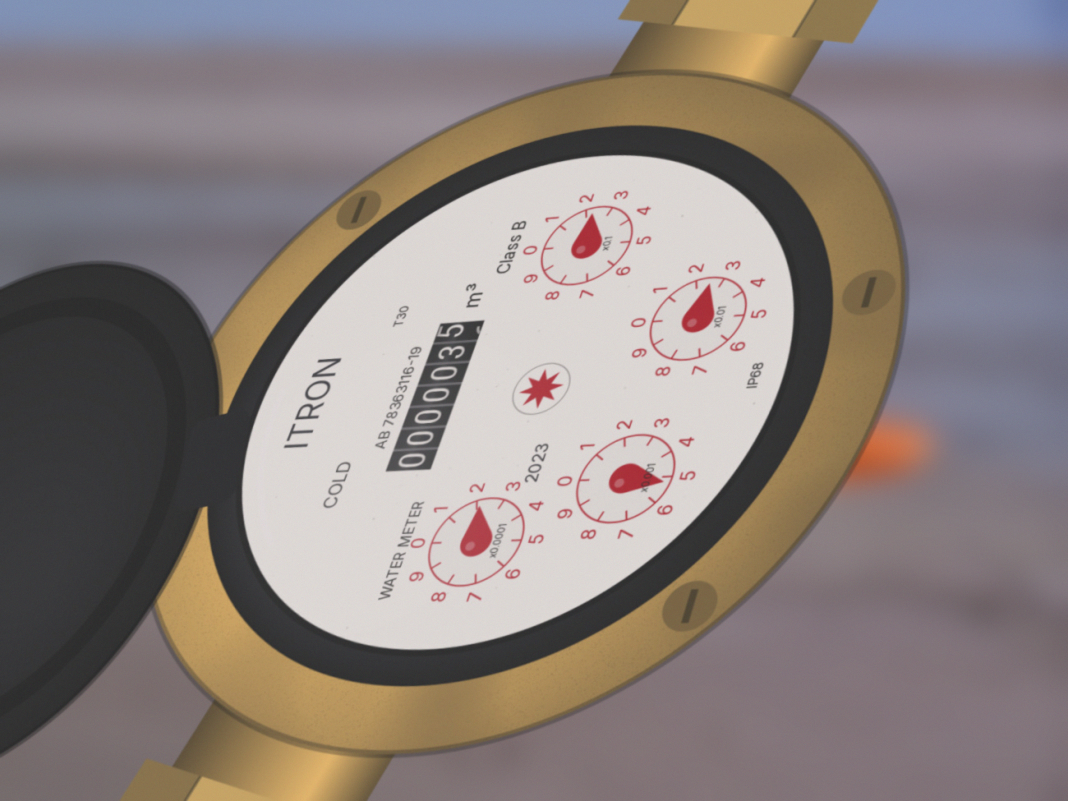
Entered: value=35.2252 unit=m³
